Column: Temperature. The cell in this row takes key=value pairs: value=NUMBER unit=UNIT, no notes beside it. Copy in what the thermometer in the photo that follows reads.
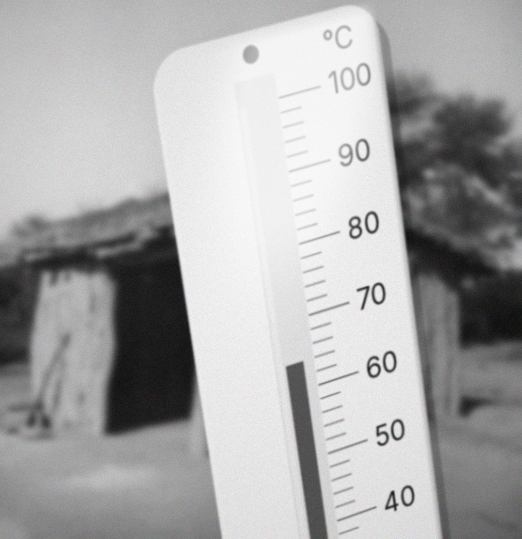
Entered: value=64 unit=°C
